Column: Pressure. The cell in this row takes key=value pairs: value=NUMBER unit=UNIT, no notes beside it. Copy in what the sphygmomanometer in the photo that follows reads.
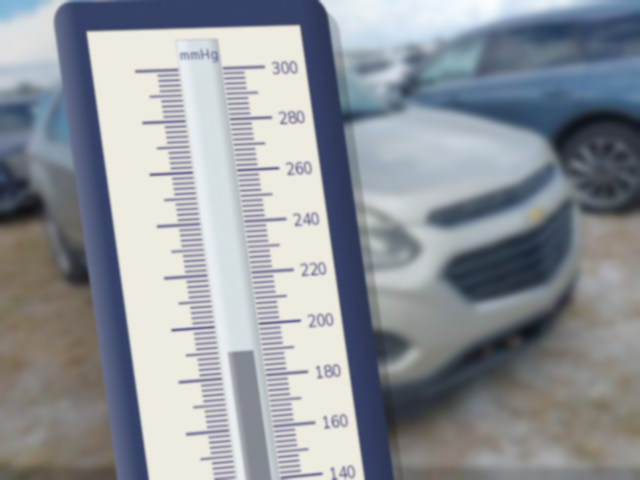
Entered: value=190 unit=mmHg
